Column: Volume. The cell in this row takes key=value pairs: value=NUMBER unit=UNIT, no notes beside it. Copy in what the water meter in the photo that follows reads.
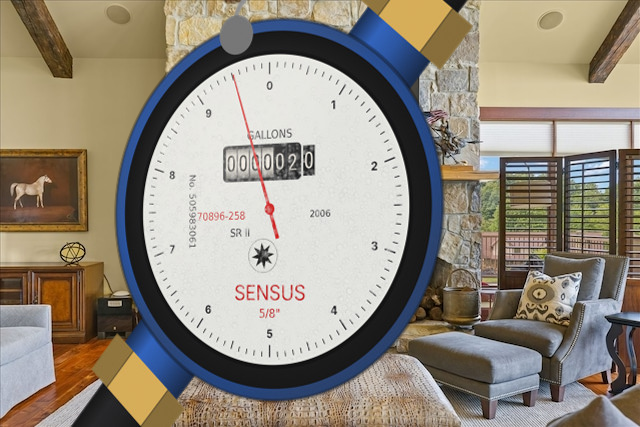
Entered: value=19.5 unit=gal
